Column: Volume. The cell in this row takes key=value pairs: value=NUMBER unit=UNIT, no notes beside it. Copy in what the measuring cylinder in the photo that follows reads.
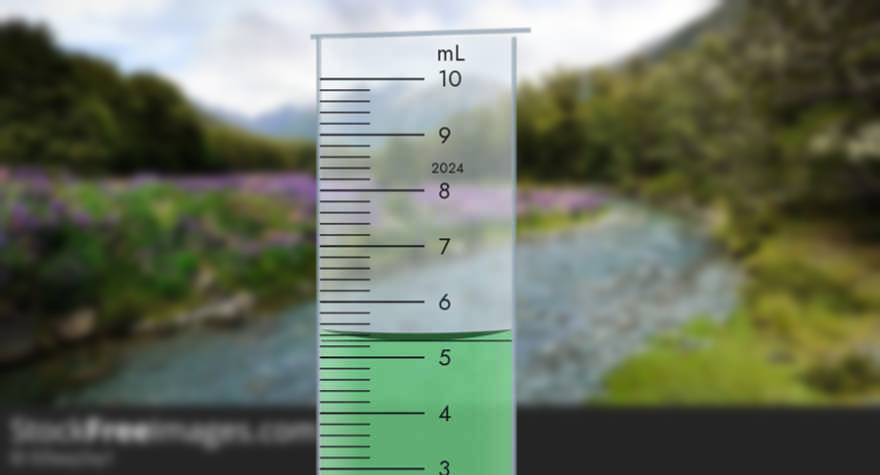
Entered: value=5.3 unit=mL
